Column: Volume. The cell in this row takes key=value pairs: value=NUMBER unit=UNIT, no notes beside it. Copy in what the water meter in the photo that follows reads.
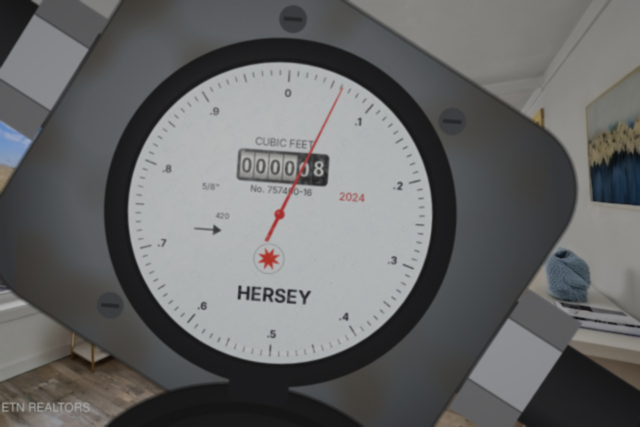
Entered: value=8.06 unit=ft³
